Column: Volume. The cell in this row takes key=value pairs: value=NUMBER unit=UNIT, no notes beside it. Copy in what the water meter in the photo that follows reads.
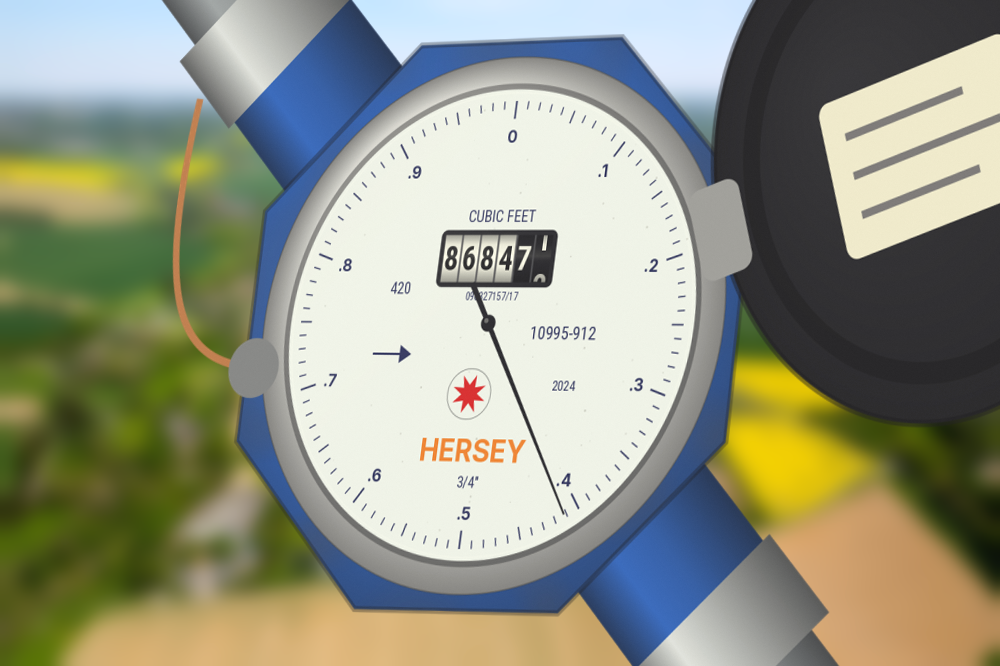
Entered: value=868471.41 unit=ft³
